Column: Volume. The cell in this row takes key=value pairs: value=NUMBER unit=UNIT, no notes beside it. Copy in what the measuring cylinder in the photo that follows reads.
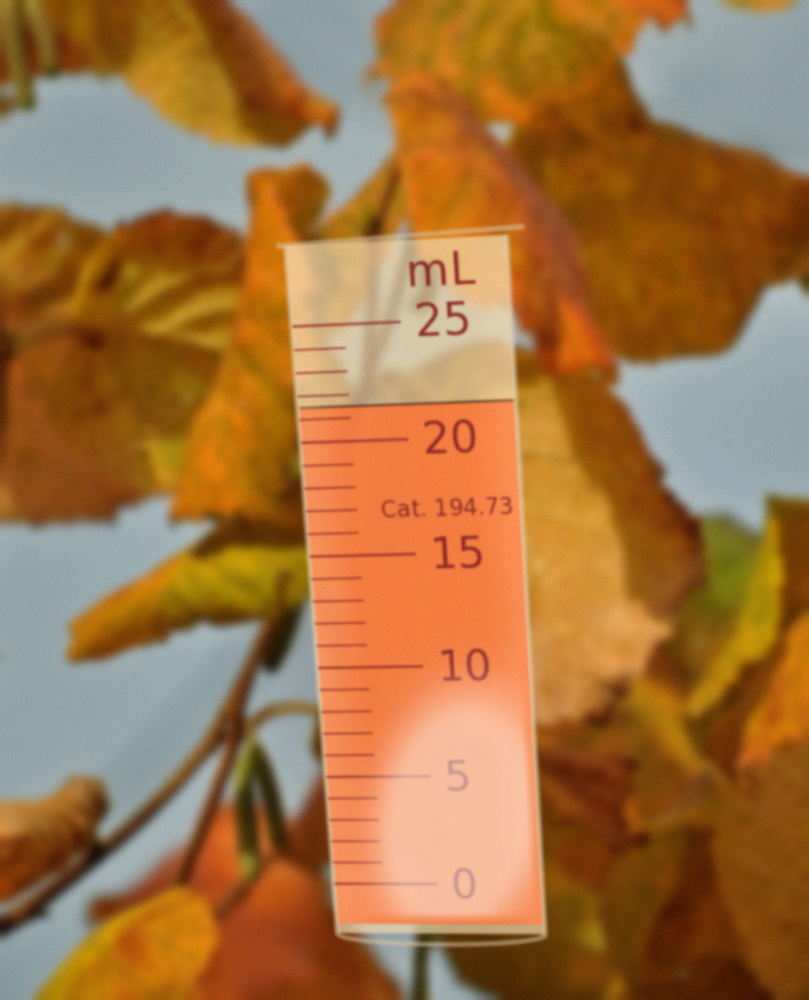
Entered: value=21.5 unit=mL
